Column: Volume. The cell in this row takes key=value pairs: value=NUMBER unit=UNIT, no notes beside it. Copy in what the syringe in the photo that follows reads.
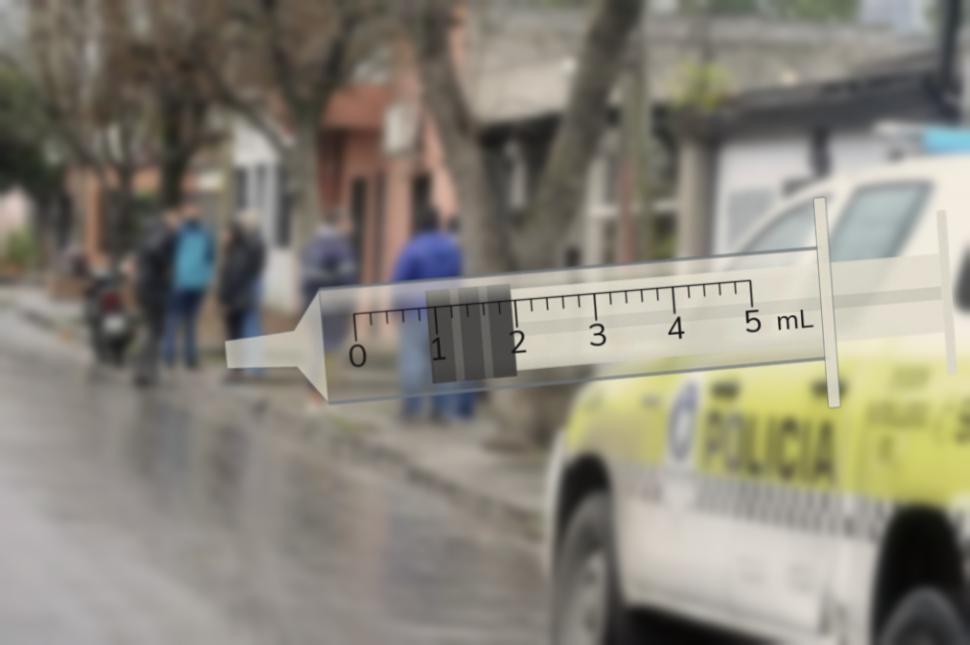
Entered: value=0.9 unit=mL
